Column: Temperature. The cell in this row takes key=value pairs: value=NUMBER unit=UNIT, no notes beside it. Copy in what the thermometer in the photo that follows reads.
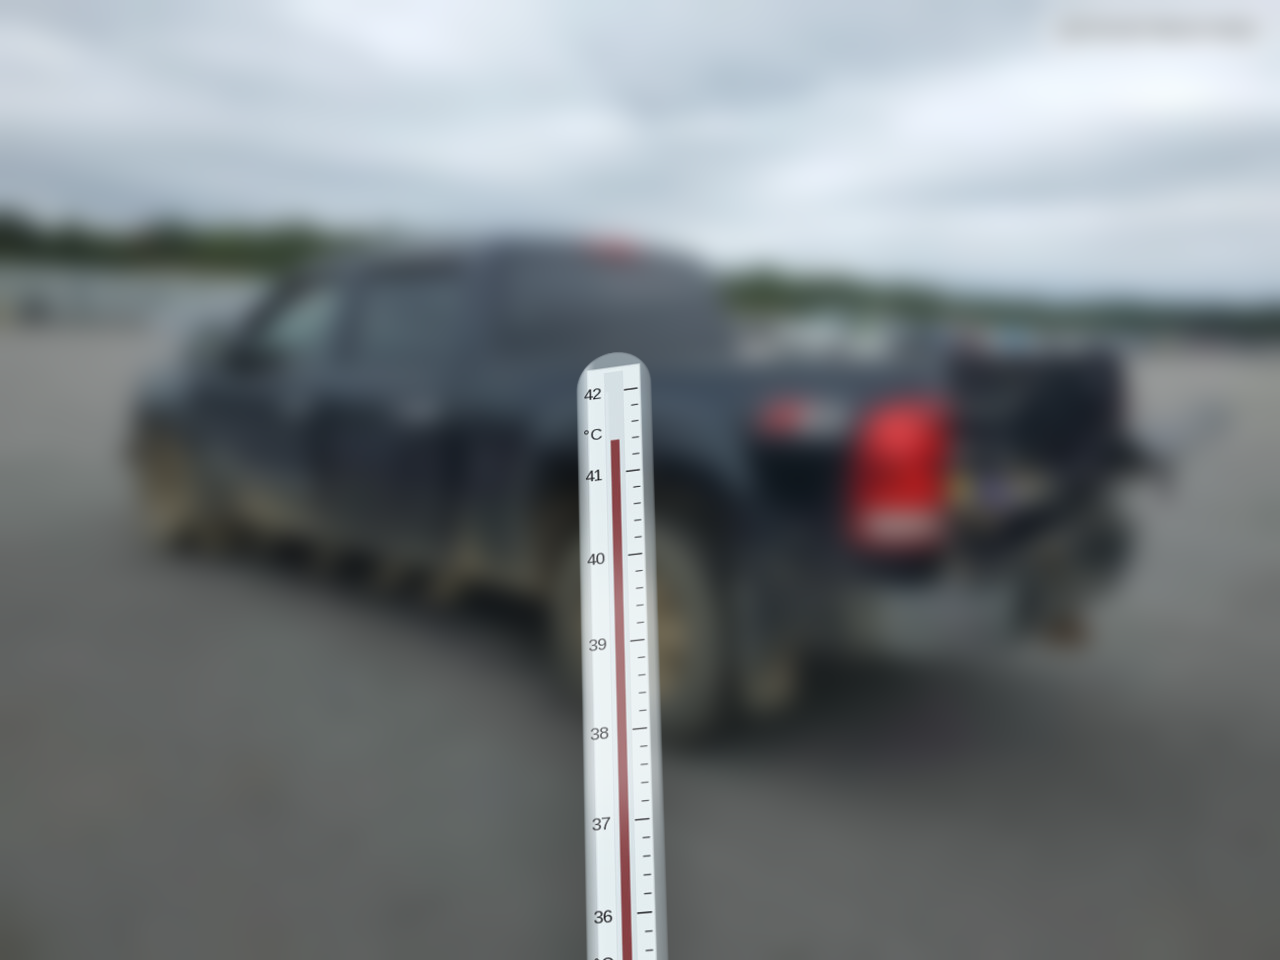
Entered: value=41.4 unit=°C
